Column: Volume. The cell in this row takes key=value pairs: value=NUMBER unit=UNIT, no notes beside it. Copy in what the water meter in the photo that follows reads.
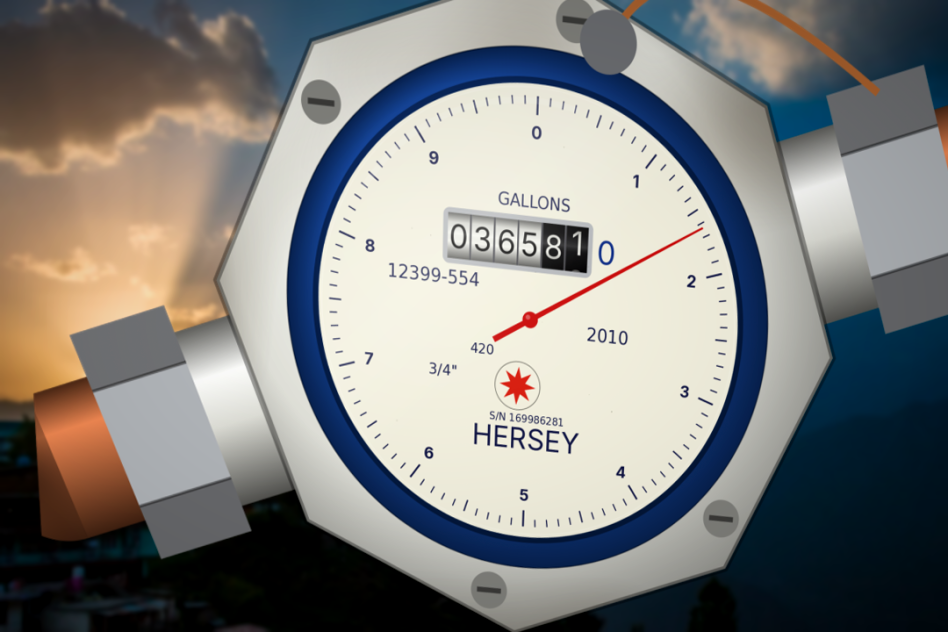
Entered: value=365811.6 unit=gal
